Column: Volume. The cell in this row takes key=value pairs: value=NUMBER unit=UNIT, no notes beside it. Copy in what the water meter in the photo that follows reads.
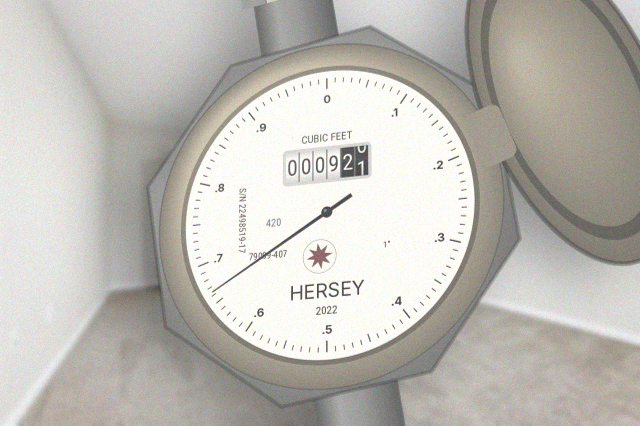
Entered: value=920.66 unit=ft³
